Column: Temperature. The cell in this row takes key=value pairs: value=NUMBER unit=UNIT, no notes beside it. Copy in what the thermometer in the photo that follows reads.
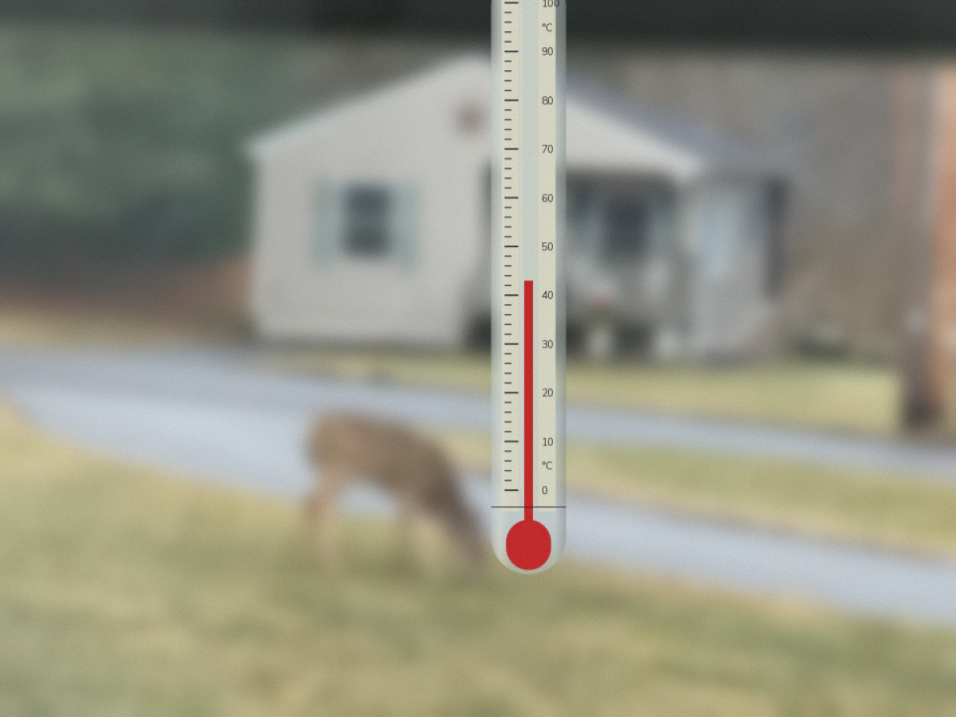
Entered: value=43 unit=°C
